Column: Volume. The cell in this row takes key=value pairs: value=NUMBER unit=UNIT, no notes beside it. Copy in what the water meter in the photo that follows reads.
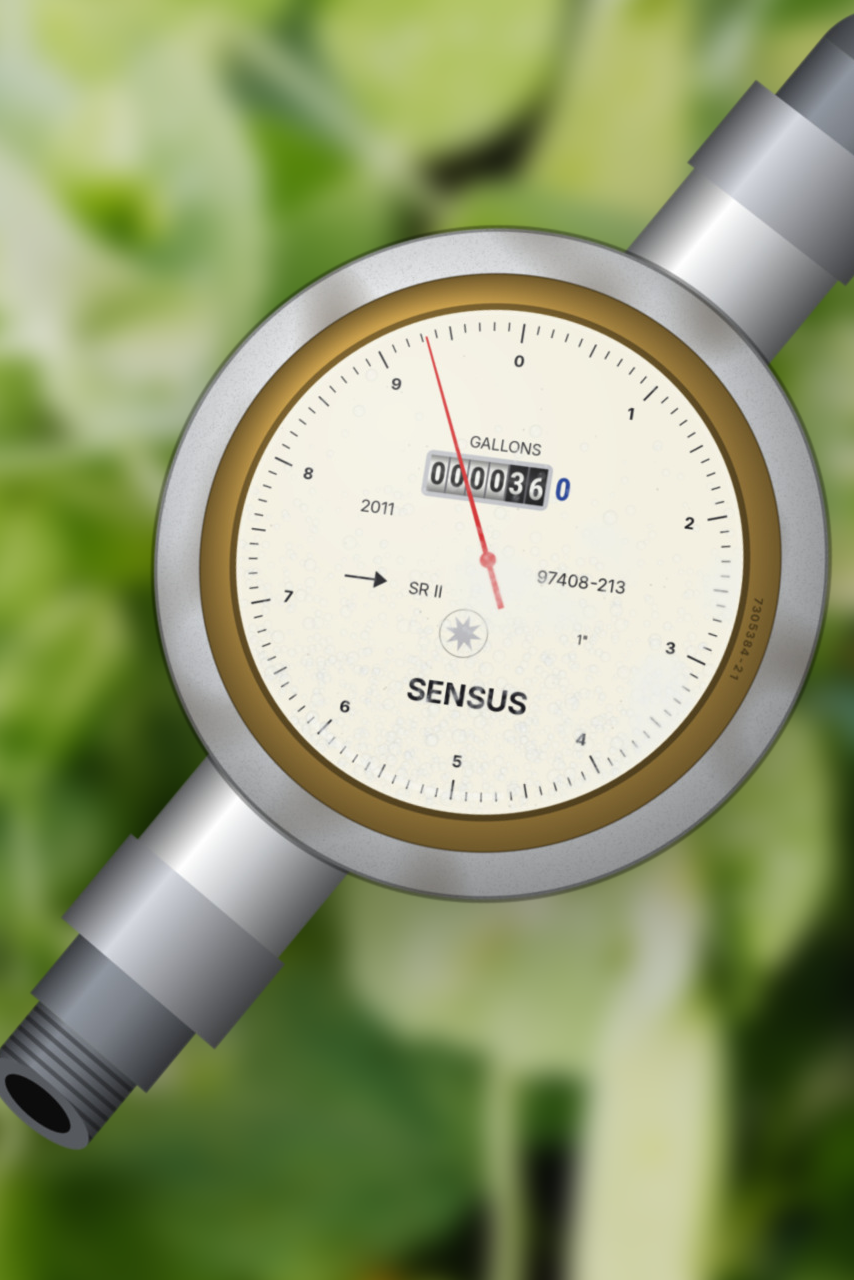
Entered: value=359.3 unit=gal
